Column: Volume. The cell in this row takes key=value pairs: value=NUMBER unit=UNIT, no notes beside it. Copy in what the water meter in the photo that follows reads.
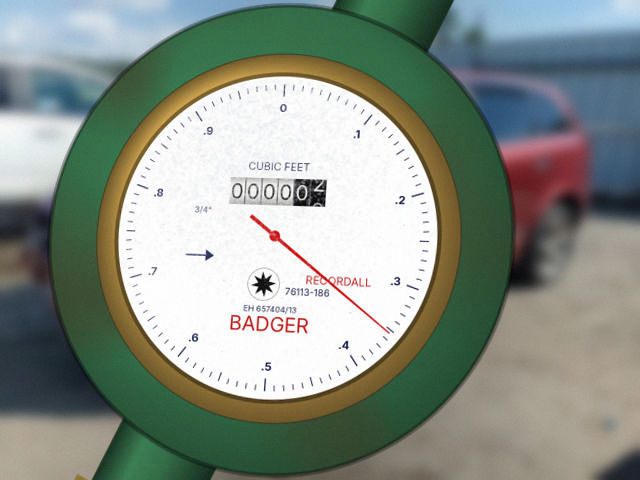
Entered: value=2.35 unit=ft³
